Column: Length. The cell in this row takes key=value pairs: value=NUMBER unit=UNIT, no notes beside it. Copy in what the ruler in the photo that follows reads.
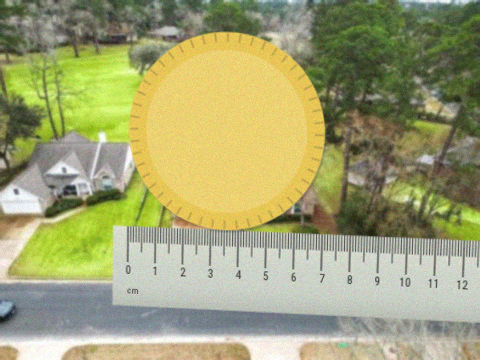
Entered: value=7 unit=cm
